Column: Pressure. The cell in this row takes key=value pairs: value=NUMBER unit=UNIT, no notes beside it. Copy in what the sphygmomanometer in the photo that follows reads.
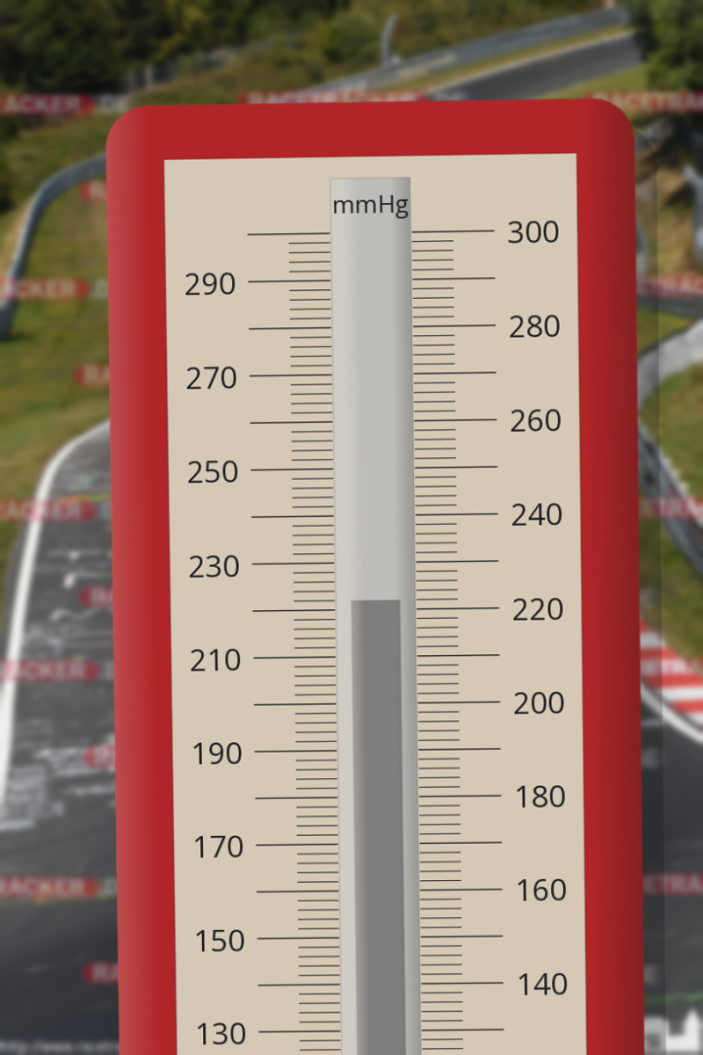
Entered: value=222 unit=mmHg
